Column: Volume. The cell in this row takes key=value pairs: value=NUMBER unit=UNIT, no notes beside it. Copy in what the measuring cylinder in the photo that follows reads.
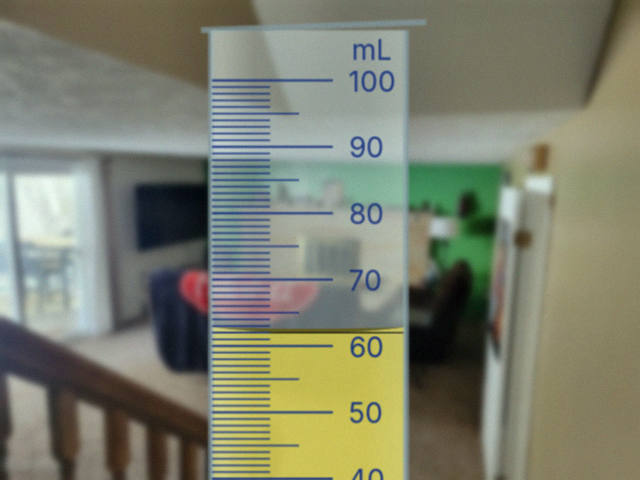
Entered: value=62 unit=mL
